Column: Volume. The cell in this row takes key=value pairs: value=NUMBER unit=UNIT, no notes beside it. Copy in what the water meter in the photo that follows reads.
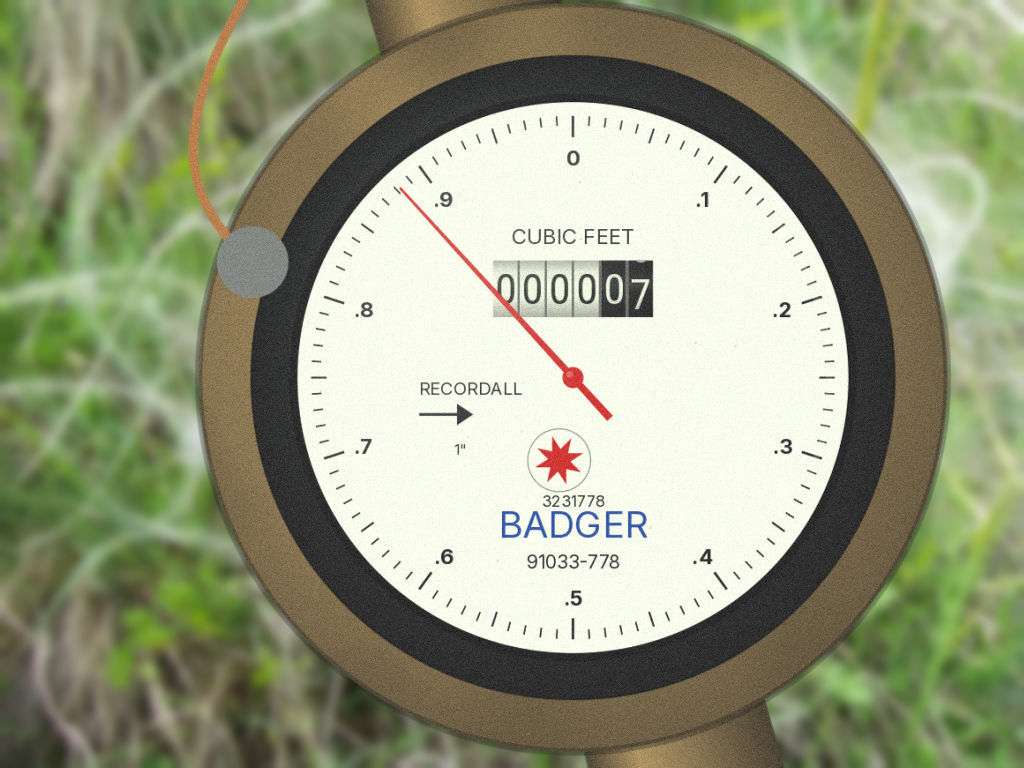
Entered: value=6.88 unit=ft³
